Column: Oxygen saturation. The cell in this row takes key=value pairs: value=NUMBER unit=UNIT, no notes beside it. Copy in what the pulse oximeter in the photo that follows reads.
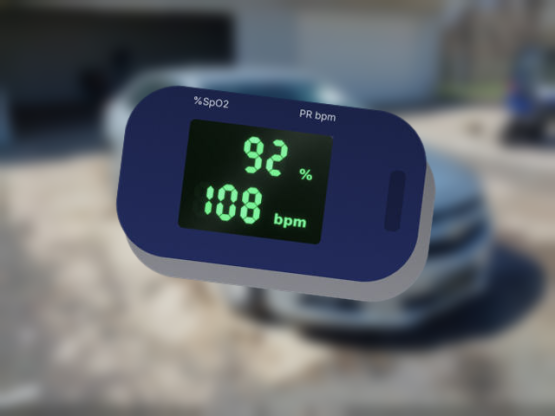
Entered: value=92 unit=%
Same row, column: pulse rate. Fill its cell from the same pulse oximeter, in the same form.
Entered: value=108 unit=bpm
